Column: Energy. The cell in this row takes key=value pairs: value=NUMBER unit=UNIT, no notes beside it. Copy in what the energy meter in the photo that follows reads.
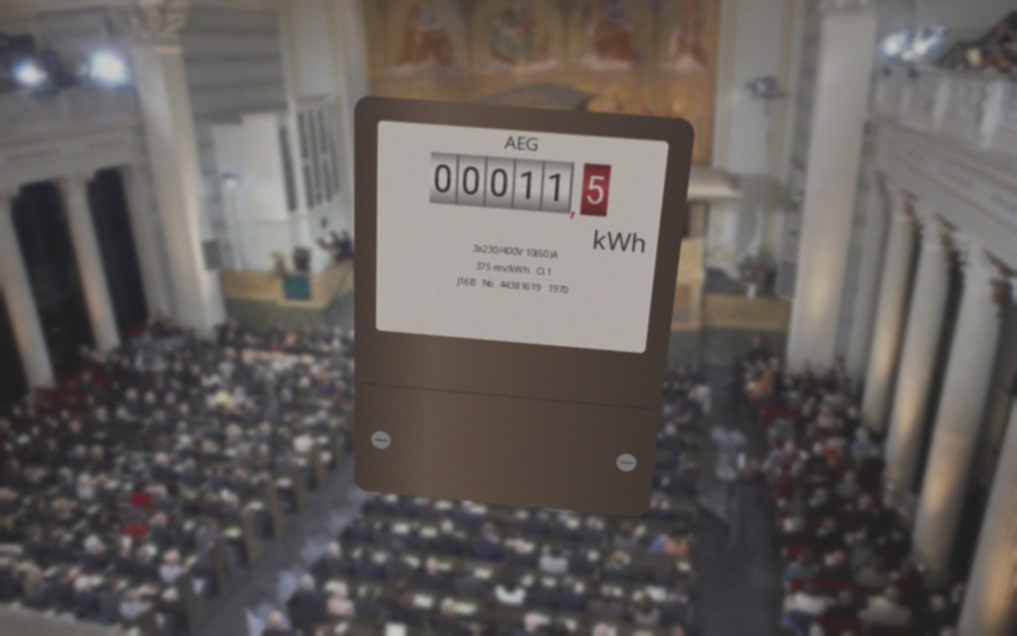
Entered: value=11.5 unit=kWh
